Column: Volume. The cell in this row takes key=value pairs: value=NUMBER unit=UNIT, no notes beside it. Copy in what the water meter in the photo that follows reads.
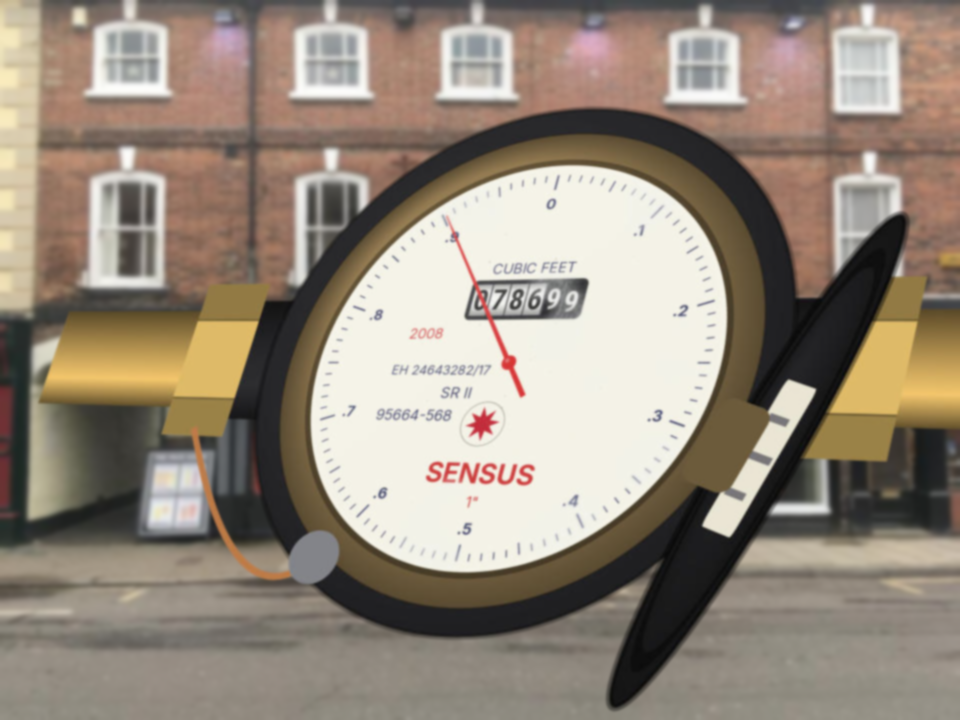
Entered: value=78698.90 unit=ft³
